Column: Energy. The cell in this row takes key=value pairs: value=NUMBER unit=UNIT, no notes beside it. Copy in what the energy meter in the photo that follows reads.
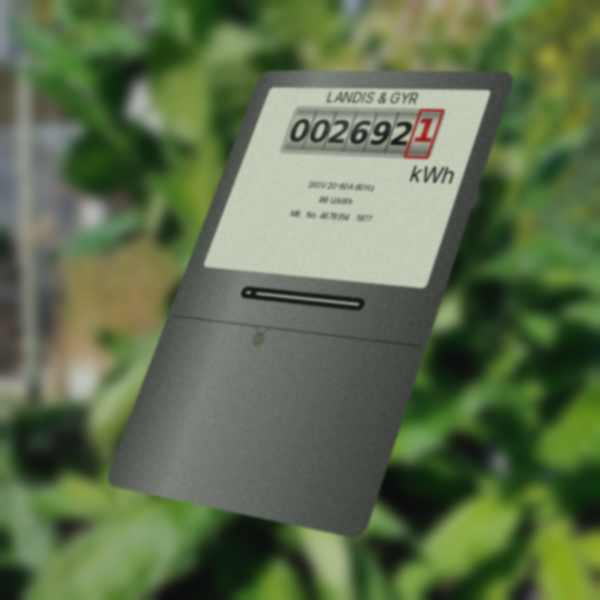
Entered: value=2692.1 unit=kWh
